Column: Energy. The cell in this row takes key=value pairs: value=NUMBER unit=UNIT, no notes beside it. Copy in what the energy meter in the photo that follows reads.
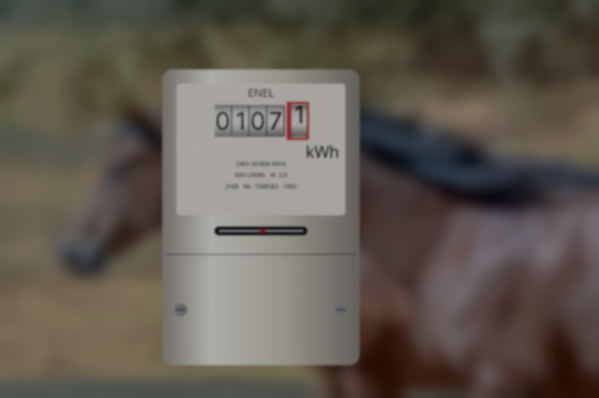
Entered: value=107.1 unit=kWh
